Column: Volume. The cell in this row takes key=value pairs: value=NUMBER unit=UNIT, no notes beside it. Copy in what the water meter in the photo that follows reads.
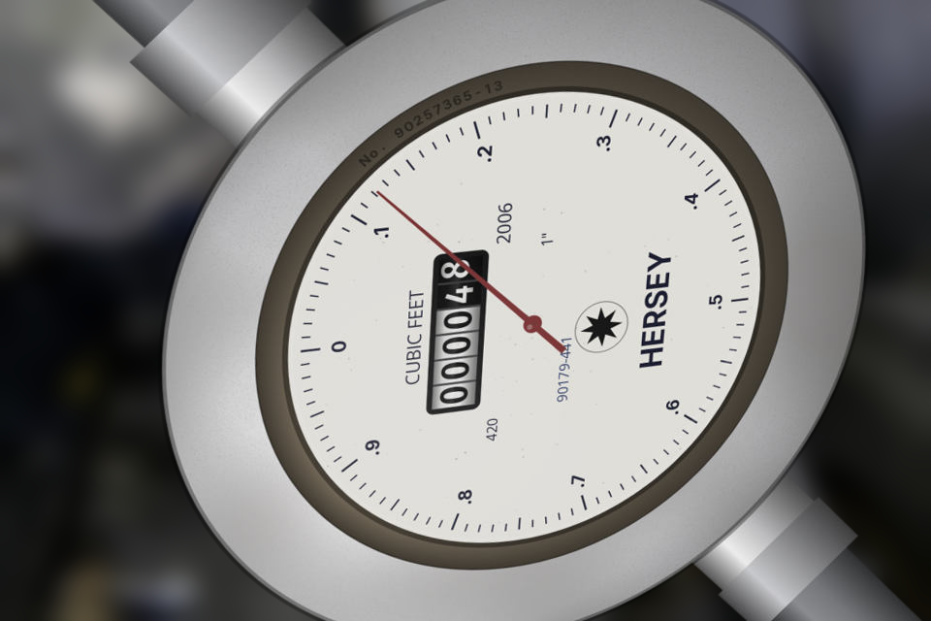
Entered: value=48.12 unit=ft³
